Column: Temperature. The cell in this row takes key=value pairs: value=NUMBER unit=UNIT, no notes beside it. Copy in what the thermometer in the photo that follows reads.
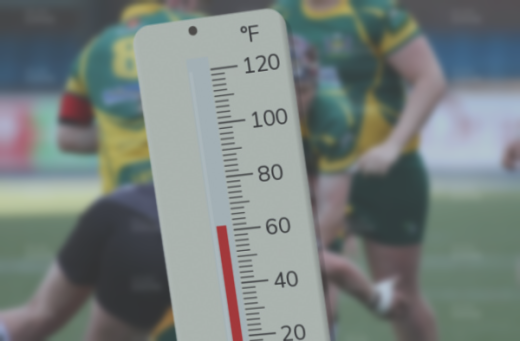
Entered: value=62 unit=°F
